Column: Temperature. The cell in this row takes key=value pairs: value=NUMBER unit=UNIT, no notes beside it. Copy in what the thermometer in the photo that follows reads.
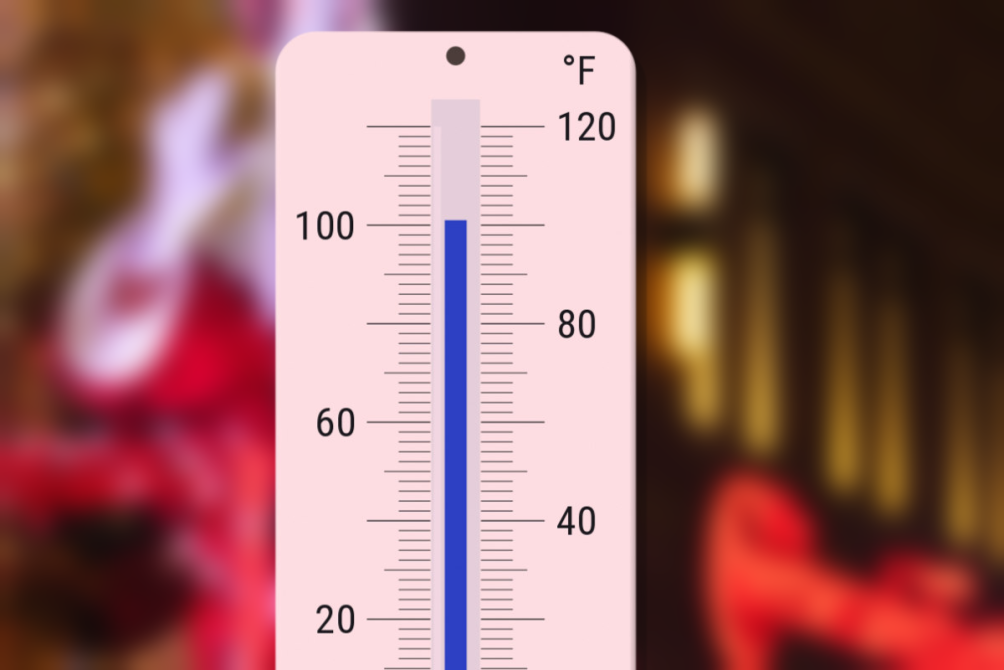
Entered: value=101 unit=°F
